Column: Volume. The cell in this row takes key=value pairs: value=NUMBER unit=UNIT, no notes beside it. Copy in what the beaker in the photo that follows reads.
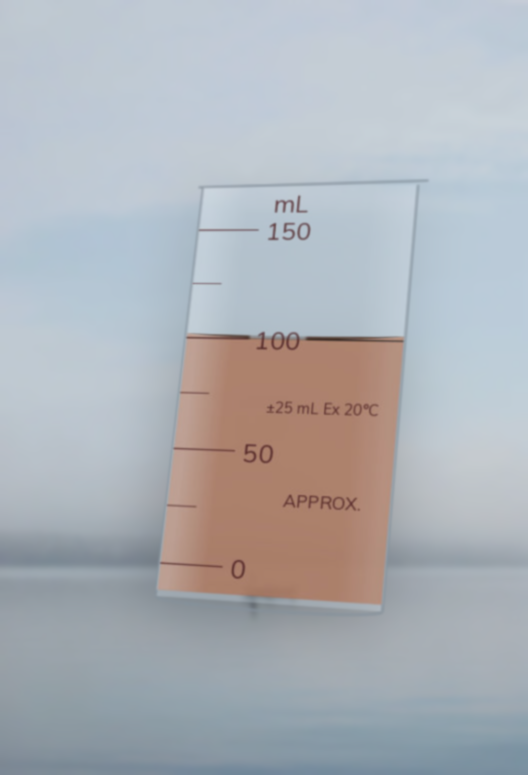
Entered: value=100 unit=mL
